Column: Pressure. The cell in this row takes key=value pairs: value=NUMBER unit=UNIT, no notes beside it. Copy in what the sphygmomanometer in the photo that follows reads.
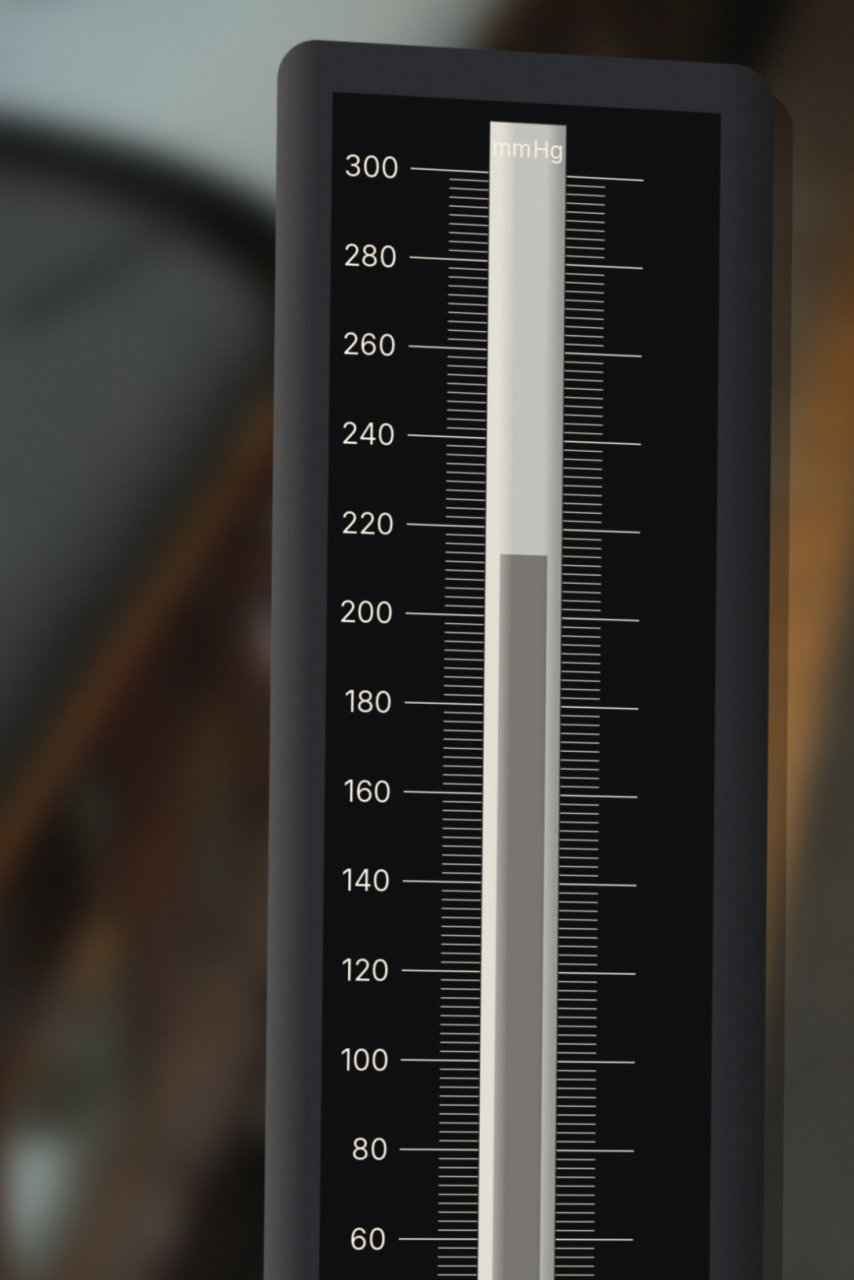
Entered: value=214 unit=mmHg
